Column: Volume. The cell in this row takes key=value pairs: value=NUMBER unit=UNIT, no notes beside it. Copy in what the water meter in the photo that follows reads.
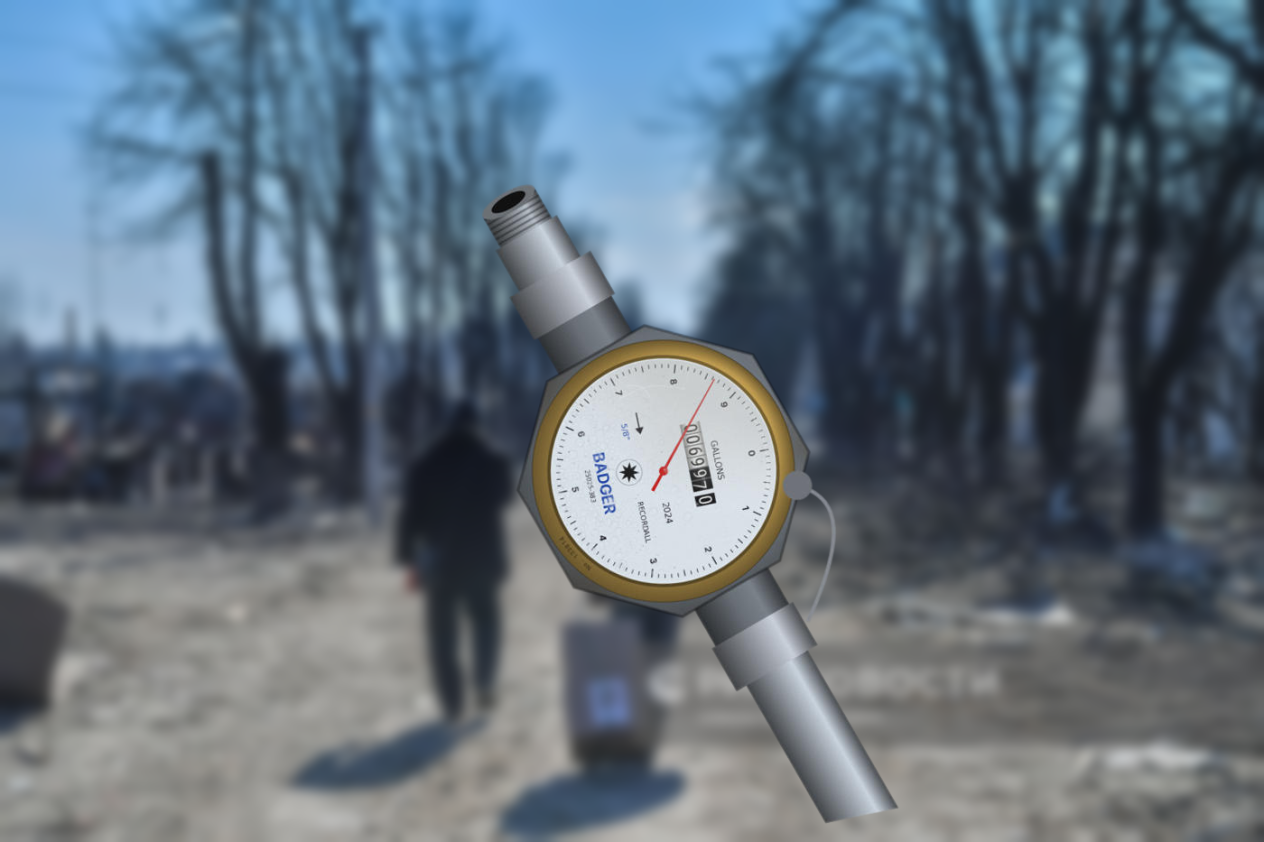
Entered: value=69968.6 unit=gal
